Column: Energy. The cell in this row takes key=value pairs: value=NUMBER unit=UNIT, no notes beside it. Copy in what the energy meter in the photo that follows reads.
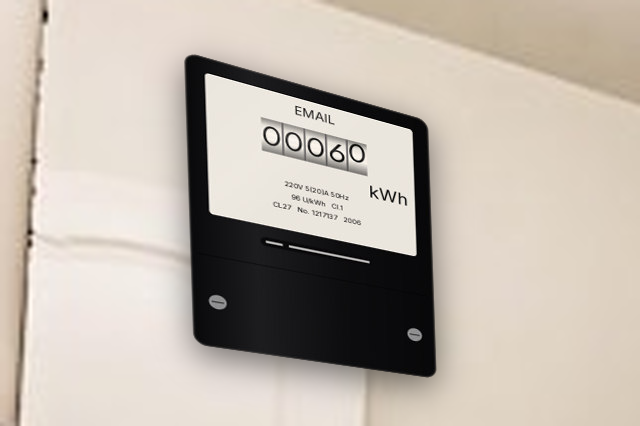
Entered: value=60 unit=kWh
